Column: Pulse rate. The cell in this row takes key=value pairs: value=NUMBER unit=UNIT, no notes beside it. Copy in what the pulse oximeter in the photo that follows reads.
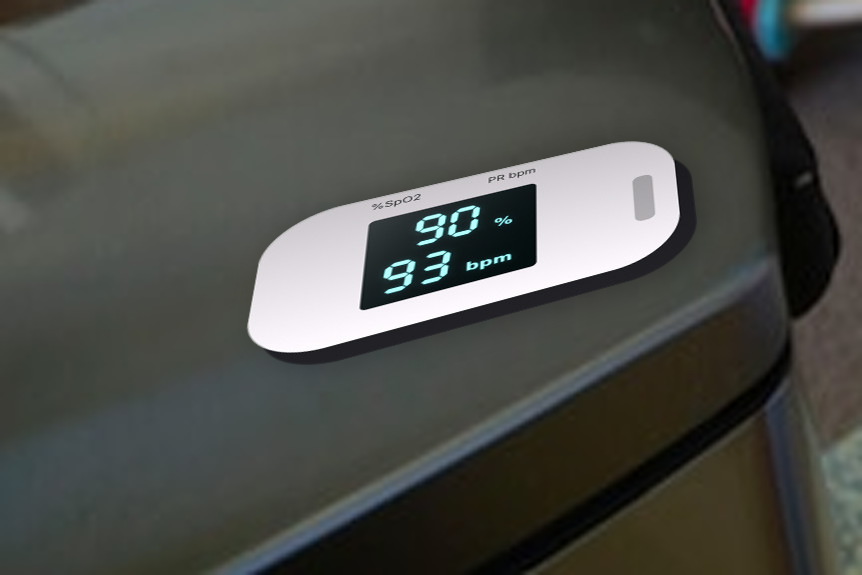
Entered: value=93 unit=bpm
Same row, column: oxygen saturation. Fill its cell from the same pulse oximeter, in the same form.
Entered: value=90 unit=%
